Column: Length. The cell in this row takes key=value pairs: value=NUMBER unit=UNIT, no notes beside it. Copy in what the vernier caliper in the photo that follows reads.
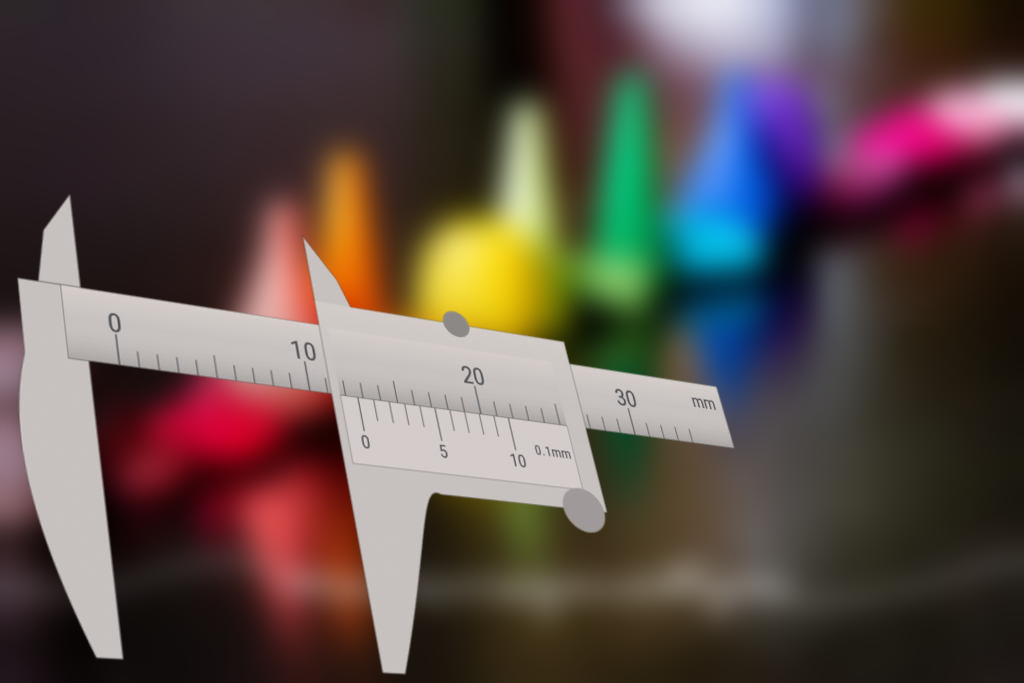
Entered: value=12.7 unit=mm
